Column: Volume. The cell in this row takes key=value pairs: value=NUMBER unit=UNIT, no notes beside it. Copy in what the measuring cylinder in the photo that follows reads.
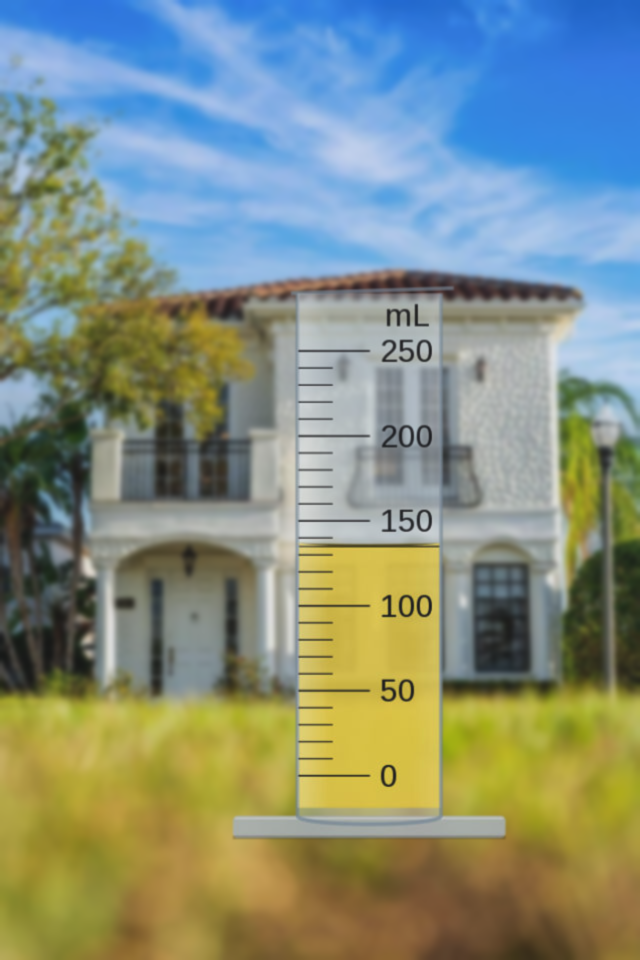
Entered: value=135 unit=mL
